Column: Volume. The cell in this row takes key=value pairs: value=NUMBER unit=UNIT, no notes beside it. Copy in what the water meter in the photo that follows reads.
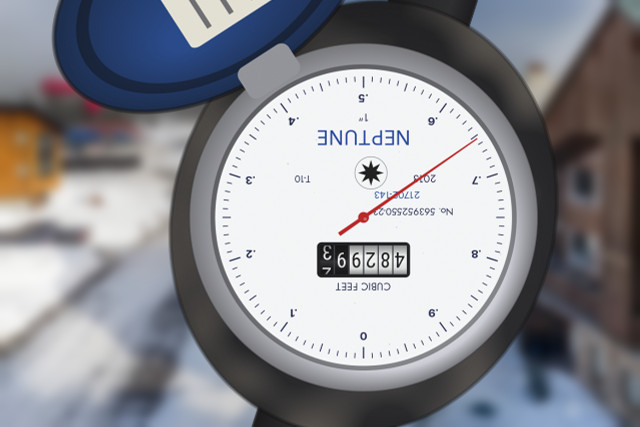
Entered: value=482992.65 unit=ft³
